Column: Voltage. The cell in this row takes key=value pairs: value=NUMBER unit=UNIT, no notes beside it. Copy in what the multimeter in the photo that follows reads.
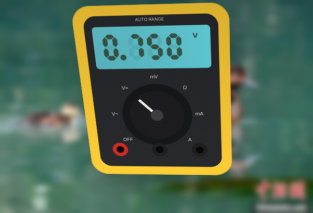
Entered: value=0.750 unit=V
